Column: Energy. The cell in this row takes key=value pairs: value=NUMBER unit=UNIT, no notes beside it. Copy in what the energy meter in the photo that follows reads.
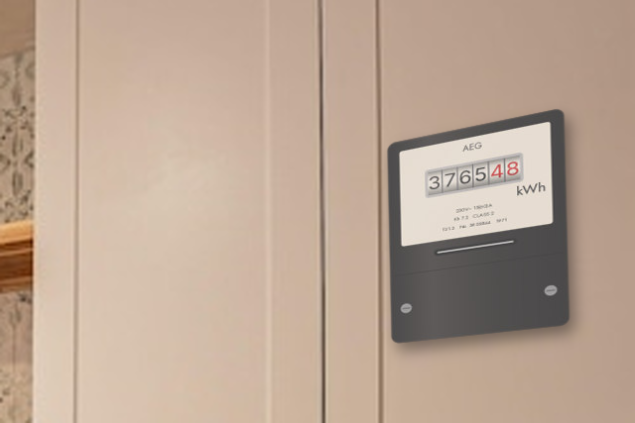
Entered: value=3765.48 unit=kWh
